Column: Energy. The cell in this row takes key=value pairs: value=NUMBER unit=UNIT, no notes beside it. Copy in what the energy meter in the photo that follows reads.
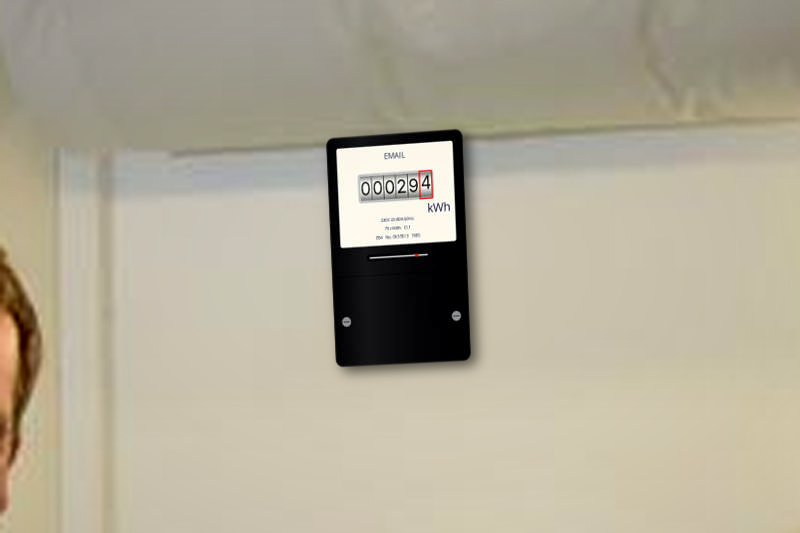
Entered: value=29.4 unit=kWh
